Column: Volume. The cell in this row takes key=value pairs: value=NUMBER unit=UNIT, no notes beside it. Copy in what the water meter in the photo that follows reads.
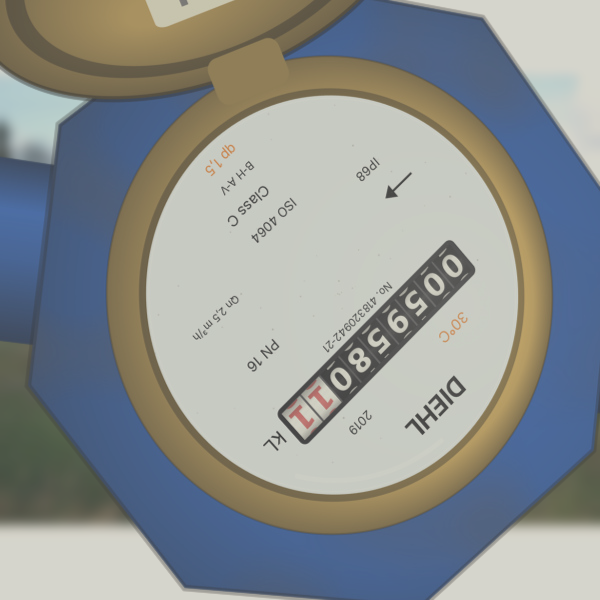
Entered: value=59580.11 unit=kL
